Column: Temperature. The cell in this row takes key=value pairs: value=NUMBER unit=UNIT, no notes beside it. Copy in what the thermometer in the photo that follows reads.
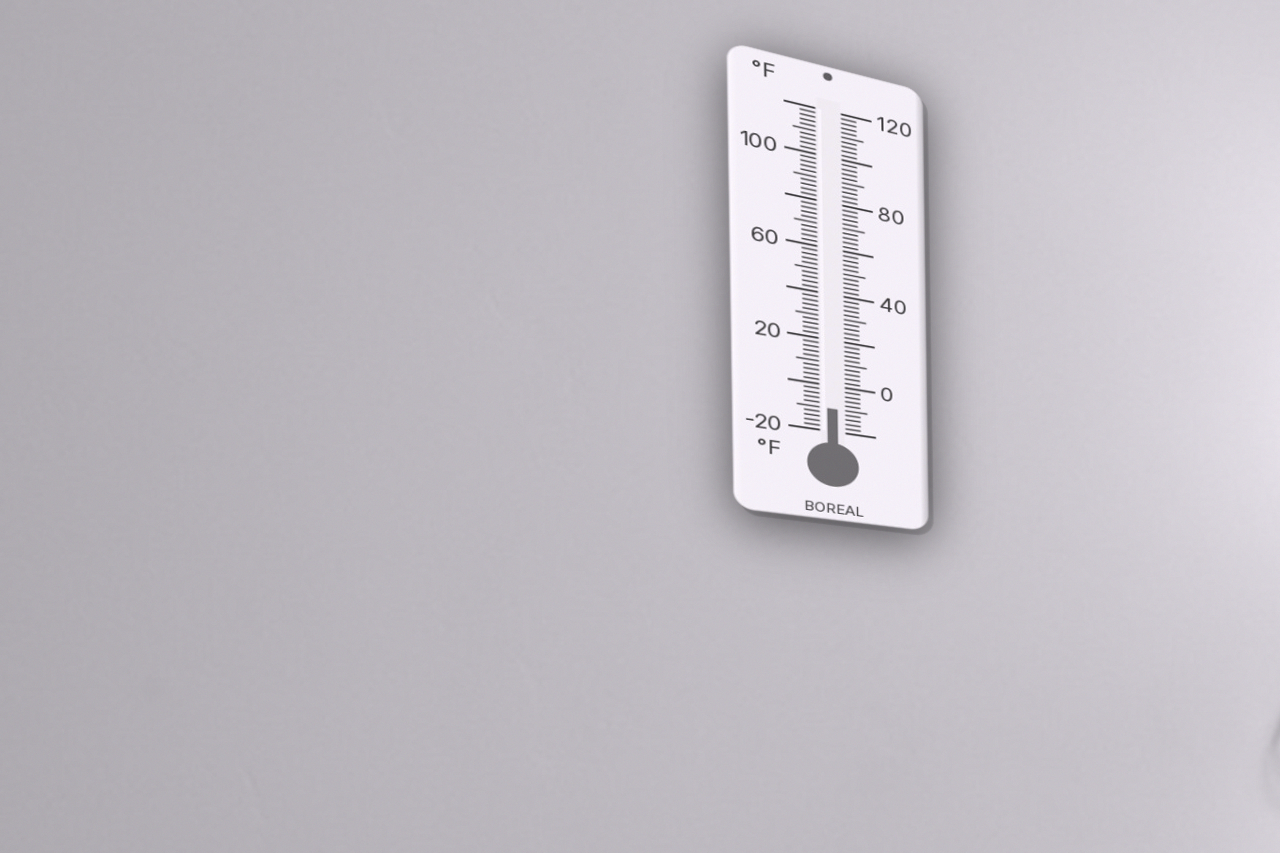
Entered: value=-10 unit=°F
